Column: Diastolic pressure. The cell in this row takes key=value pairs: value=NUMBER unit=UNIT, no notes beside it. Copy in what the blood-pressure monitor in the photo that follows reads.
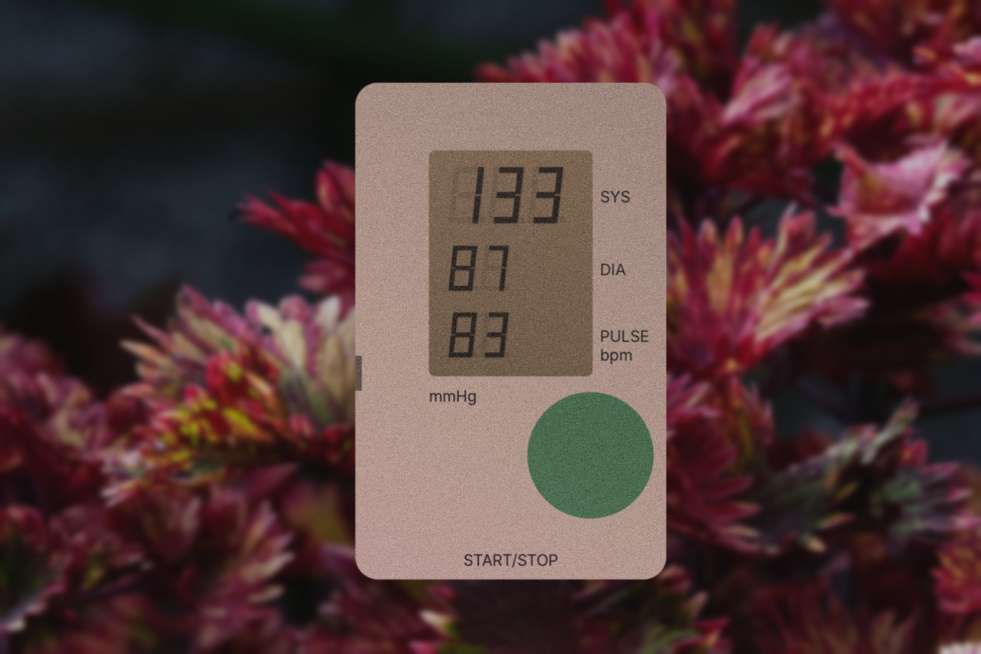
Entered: value=87 unit=mmHg
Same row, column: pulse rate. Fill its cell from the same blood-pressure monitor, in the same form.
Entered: value=83 unit=bpm
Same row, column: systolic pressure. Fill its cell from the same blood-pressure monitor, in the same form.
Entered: value=133 unit=mmHg
